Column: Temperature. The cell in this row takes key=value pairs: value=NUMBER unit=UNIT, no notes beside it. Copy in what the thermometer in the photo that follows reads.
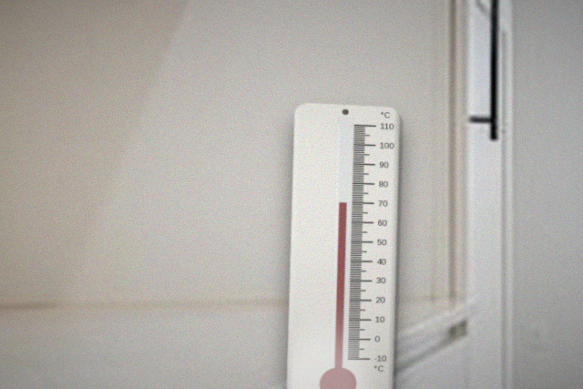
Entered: value=70 unit=°C
